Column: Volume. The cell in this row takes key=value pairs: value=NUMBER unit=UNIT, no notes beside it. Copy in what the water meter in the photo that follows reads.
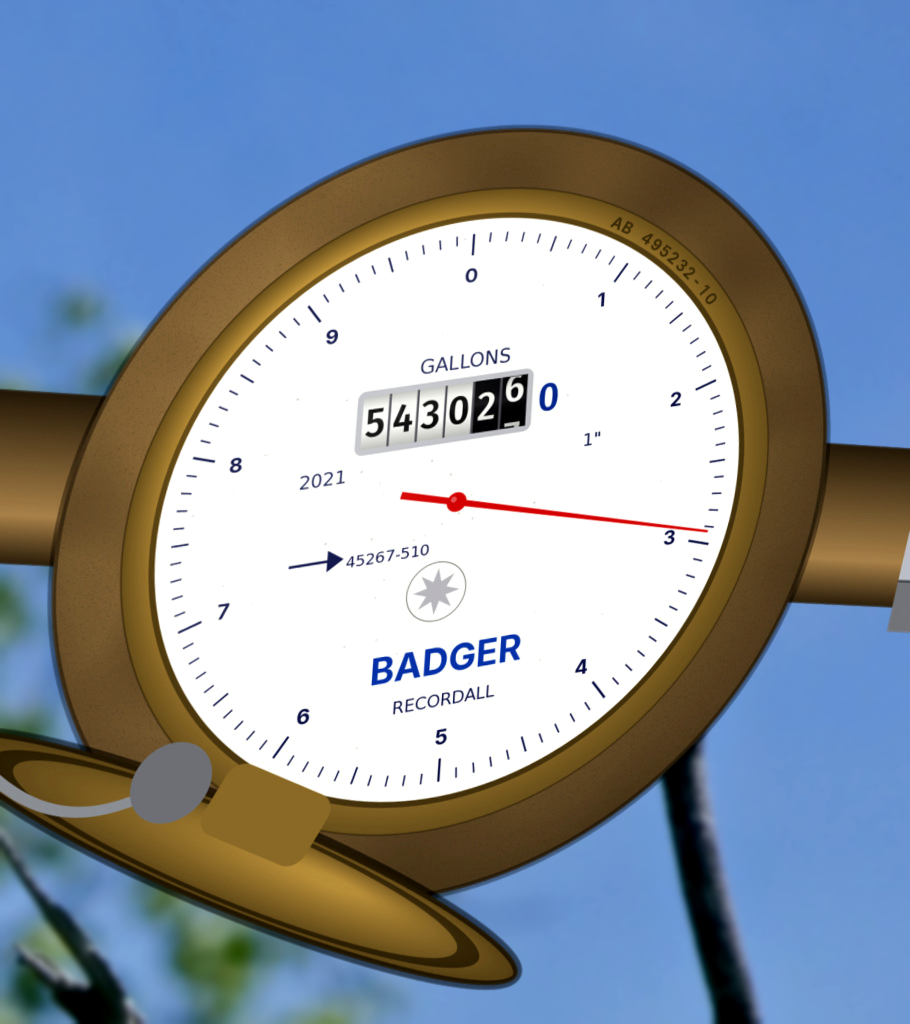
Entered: value=5430262.9 unit=gal
